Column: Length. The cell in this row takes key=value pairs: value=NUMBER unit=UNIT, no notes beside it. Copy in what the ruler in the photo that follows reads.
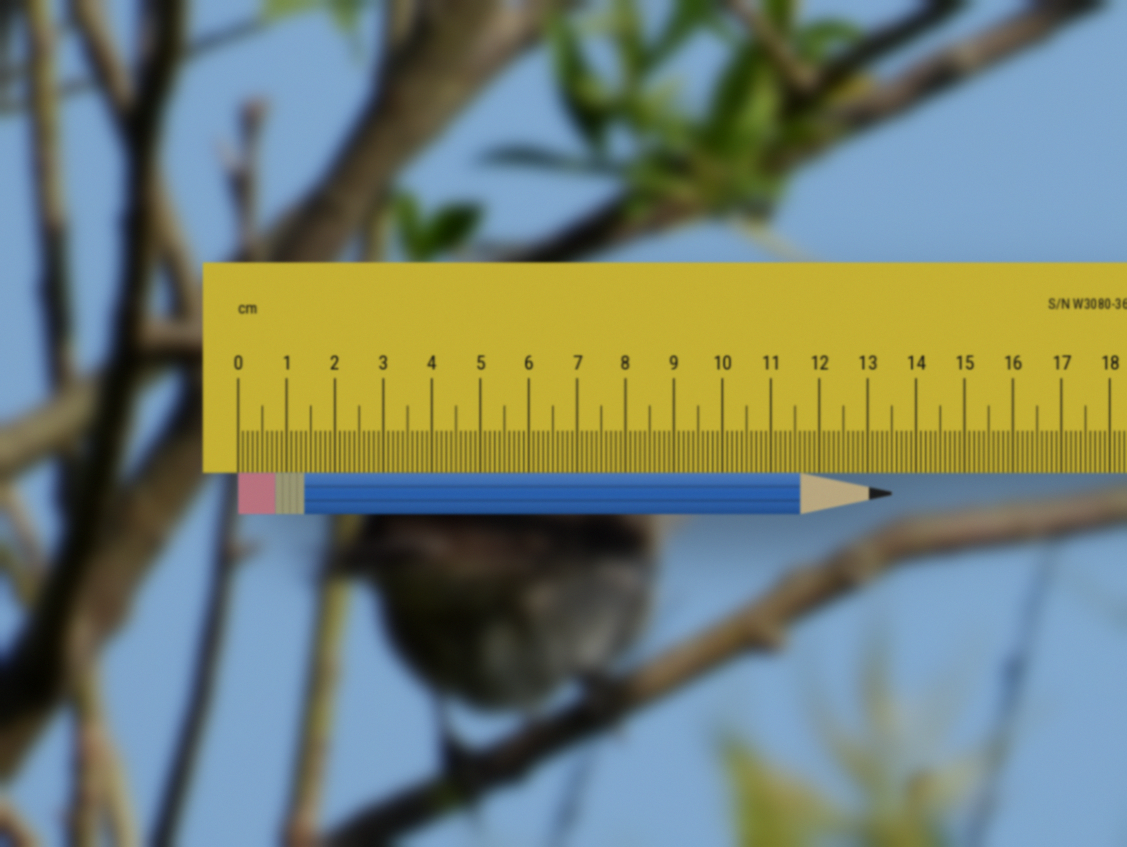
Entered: value=13.5 unit=cm
